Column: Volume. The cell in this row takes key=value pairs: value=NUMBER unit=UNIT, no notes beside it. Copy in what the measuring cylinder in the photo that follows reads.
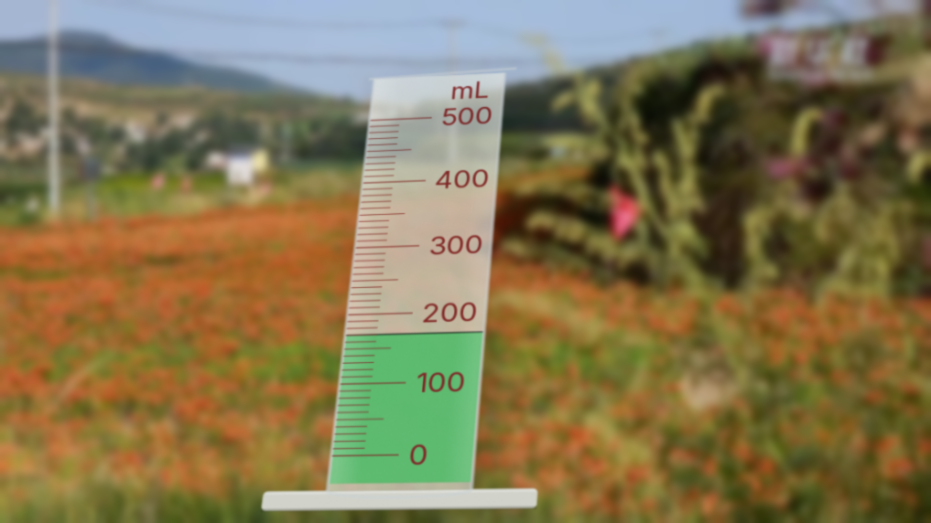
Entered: value=170 unit=mL
